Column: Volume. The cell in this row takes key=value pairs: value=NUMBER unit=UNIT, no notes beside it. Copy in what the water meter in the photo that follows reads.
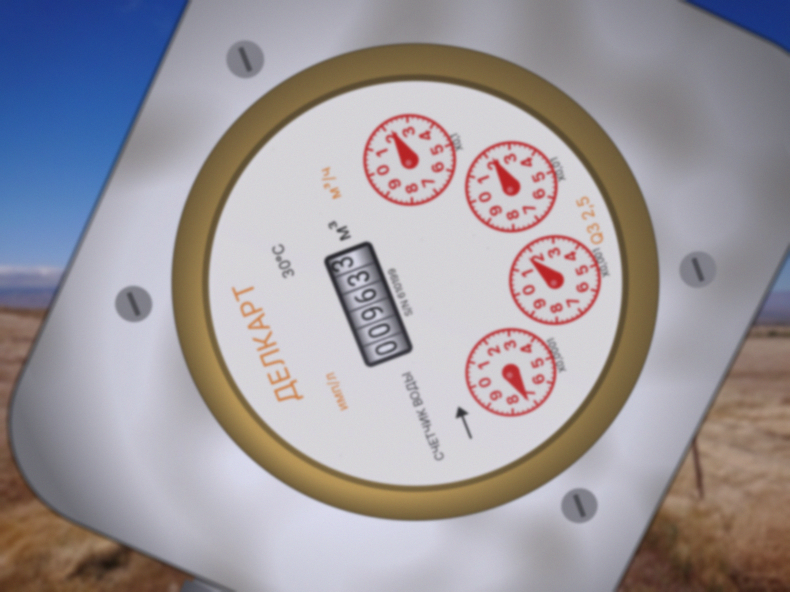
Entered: value=9633.2217 unit=m³
